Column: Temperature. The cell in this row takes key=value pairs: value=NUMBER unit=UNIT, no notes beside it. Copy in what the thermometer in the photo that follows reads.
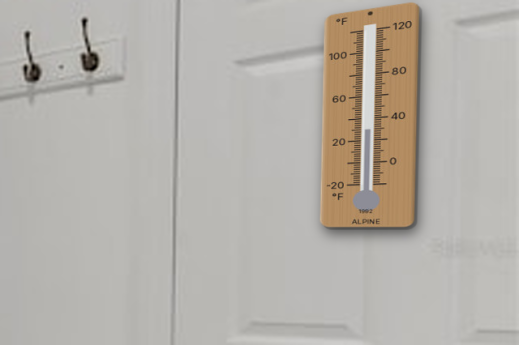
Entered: value=30 unit=°F
